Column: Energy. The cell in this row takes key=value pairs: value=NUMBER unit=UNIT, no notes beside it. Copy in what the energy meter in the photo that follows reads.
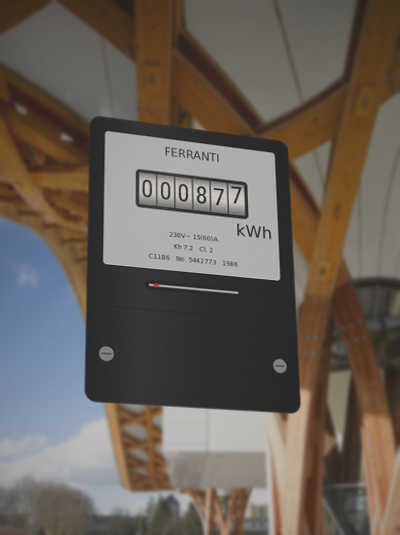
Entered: value=877 unit=kWh
